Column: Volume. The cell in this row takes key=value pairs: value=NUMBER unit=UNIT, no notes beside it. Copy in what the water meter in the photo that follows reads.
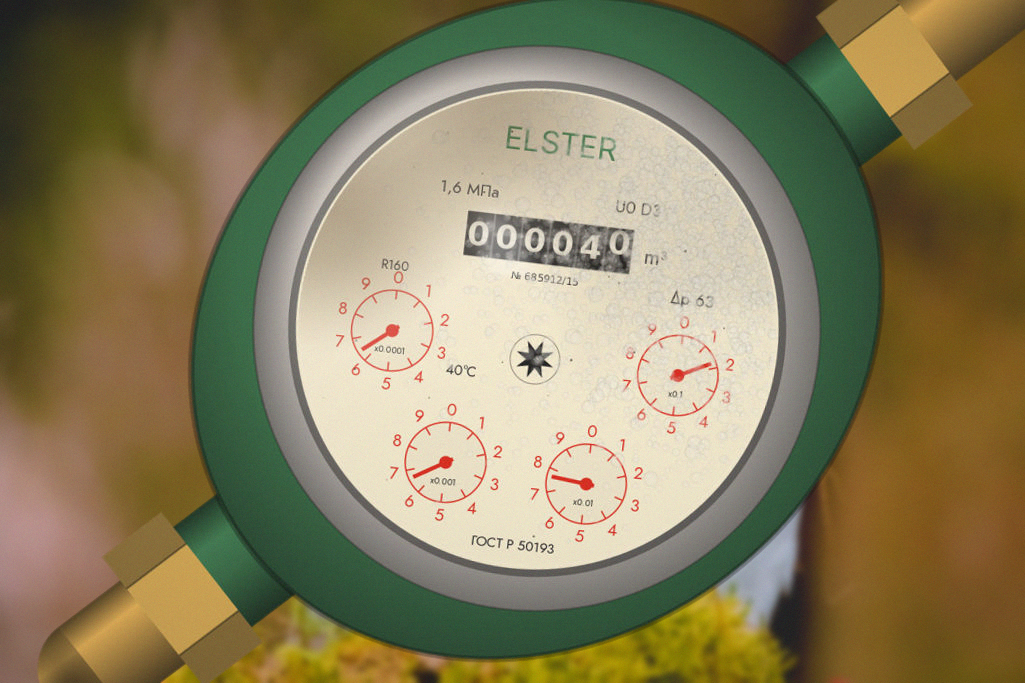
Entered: value=40.1766 unit=m³
